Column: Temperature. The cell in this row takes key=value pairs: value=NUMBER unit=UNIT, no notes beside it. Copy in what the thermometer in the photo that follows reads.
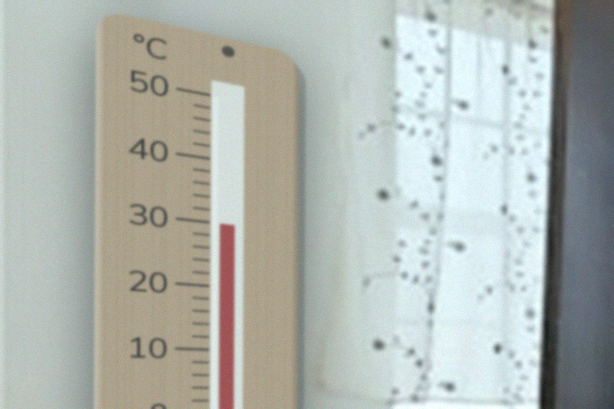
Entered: value=30 unit=°C
